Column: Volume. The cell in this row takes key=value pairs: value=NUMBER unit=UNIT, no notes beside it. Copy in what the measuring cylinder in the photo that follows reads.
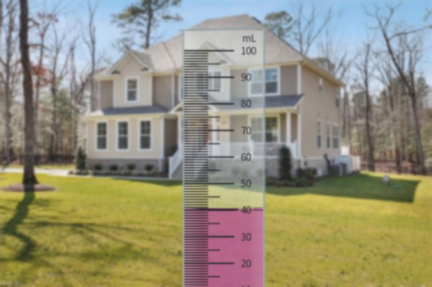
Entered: value=40 unit=mL
